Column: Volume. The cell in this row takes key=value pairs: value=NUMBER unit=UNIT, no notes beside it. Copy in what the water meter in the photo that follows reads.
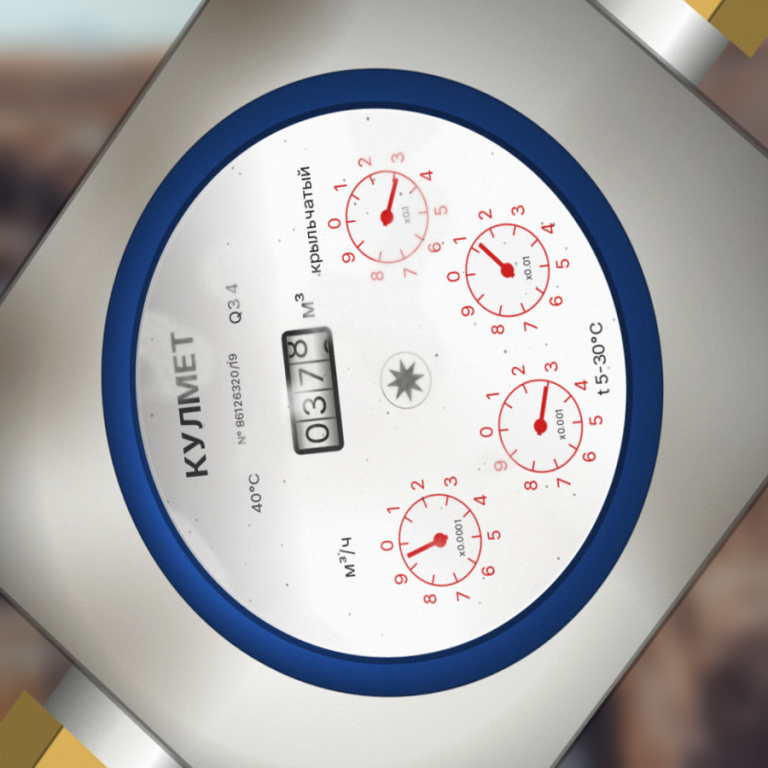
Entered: value=378.3129 unit=m³
